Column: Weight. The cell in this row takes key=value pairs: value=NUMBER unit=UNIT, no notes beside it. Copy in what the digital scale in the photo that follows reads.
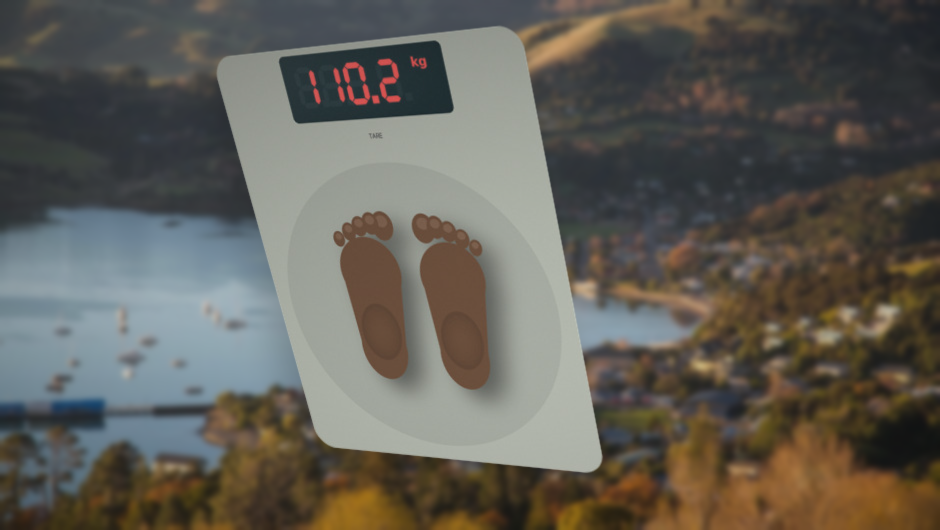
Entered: value=110.2 unit=kg
